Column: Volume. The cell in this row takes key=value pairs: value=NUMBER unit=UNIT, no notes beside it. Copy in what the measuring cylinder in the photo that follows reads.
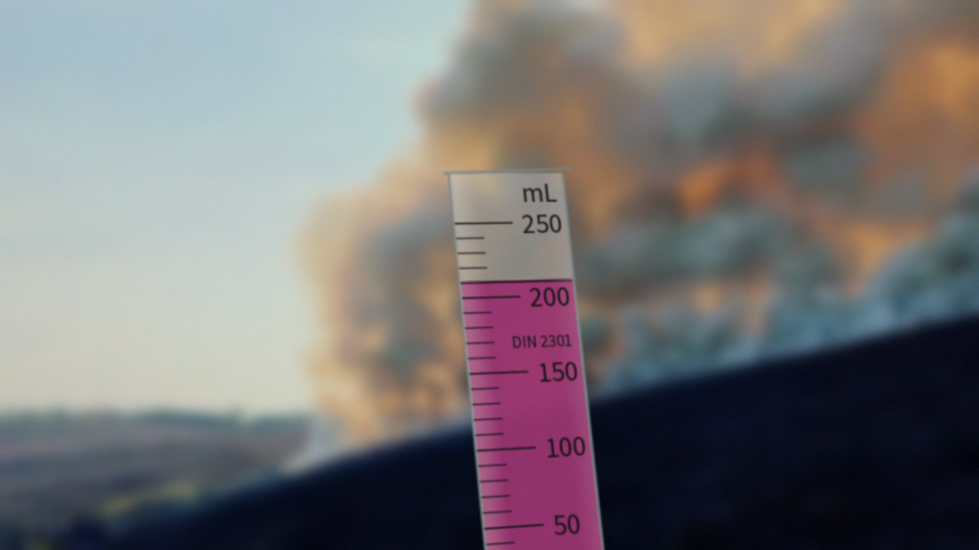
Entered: value=210 unit=mL
